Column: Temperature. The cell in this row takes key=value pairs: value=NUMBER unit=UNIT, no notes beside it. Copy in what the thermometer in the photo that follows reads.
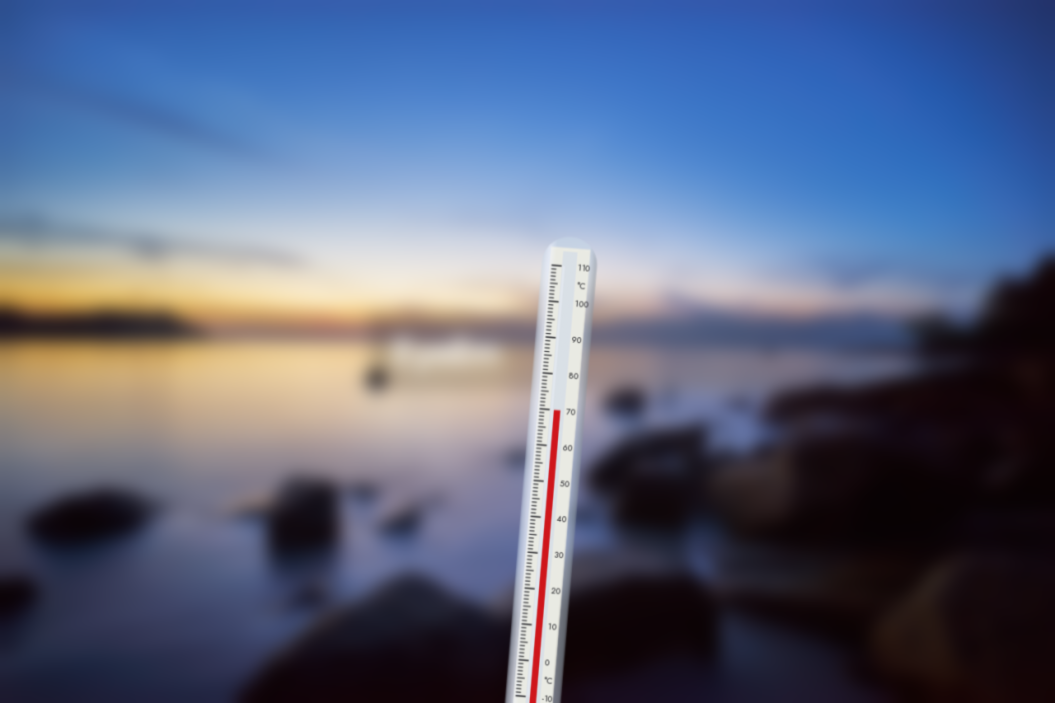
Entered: value=70 unit=°C
